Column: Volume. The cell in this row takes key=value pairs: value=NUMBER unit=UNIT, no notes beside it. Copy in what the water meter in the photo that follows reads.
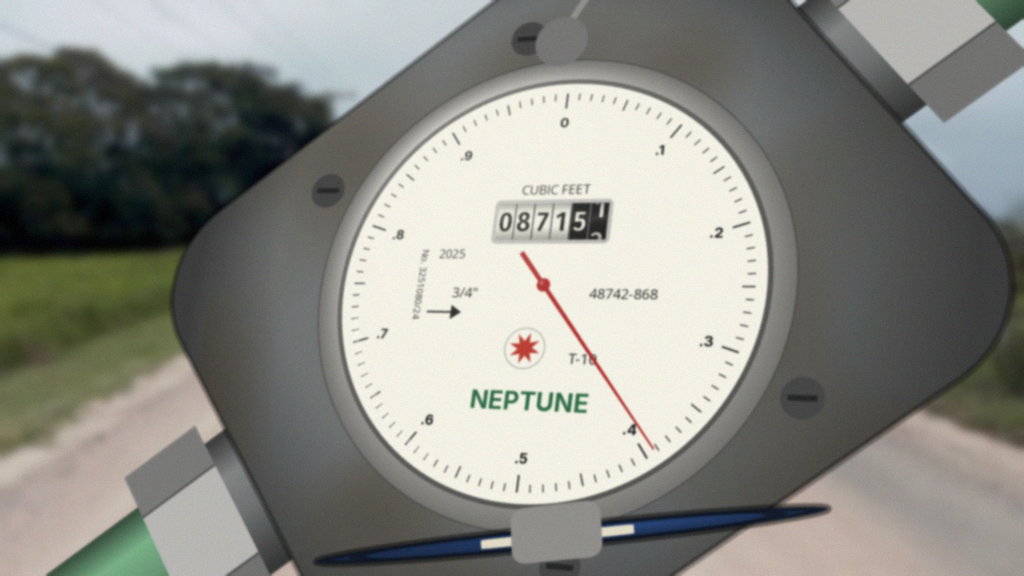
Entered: value=87151.39 unit=ft³
